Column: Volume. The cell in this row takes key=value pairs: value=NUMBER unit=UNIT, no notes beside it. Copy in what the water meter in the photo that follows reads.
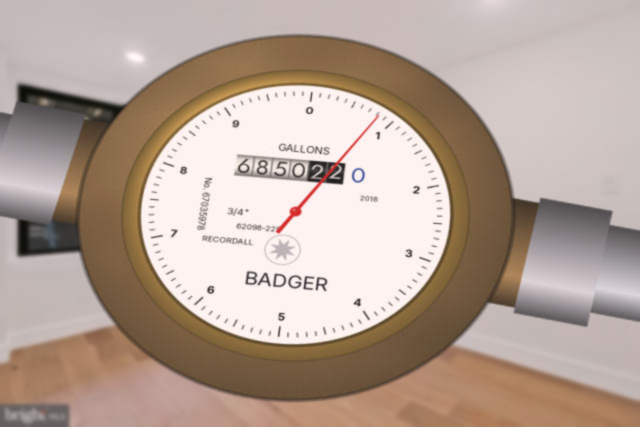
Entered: value=6850220.8 unit=gal
